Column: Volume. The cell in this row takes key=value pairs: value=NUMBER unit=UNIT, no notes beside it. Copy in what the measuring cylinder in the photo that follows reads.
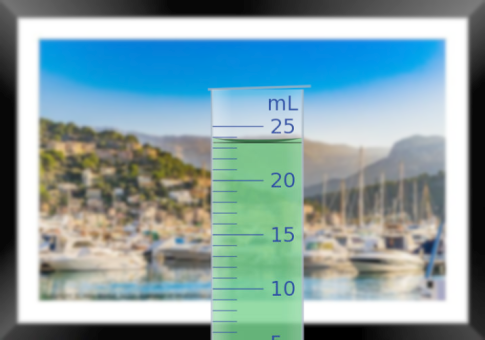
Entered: value=23.5 unit=mL
